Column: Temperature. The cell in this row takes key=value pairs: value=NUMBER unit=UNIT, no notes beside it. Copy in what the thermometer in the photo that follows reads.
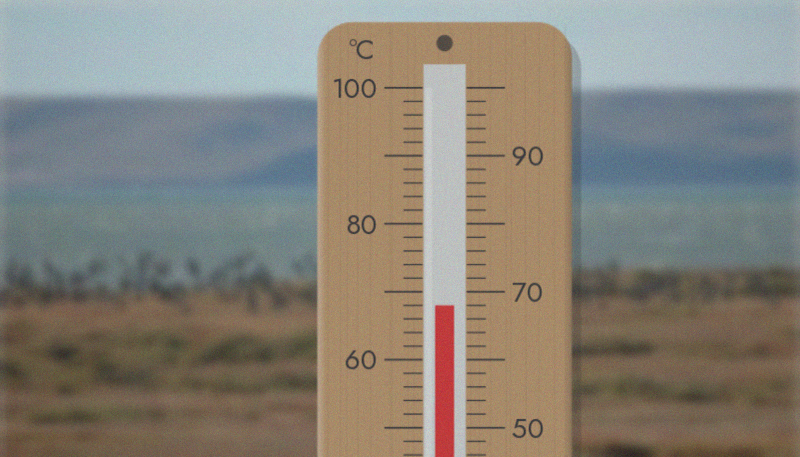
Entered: value=68 unit=°C
